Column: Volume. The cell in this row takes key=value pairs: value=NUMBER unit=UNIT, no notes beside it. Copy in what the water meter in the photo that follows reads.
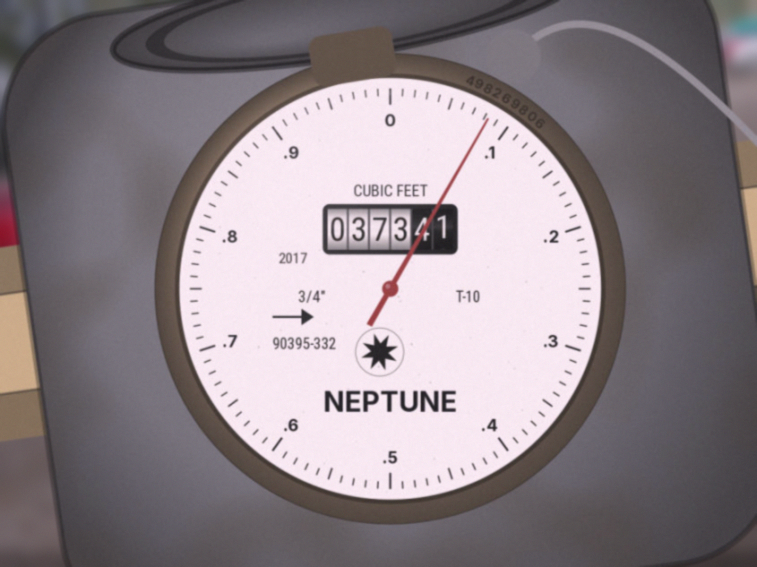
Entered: value=37341.08 unit=ft³
